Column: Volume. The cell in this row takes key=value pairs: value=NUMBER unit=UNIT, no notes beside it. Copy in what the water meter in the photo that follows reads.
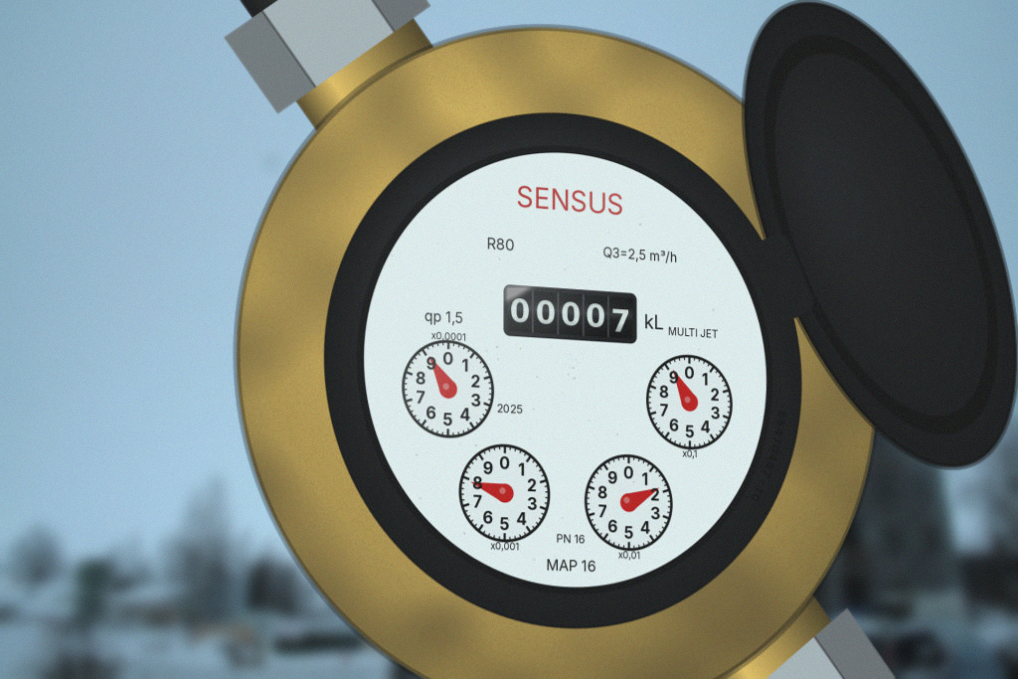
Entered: value=6.9179 unit=kL
